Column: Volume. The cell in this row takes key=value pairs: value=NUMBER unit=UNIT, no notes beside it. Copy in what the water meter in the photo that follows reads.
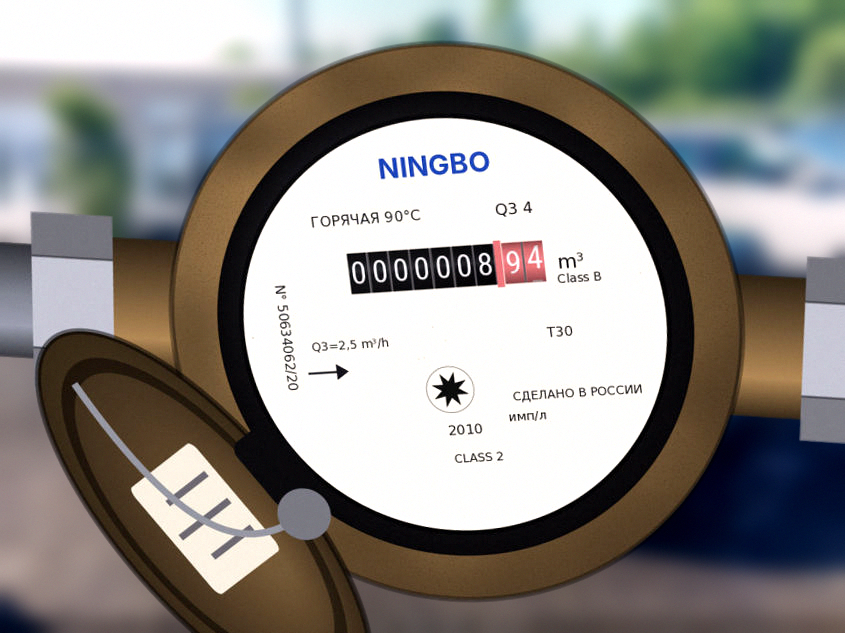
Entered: value=8.94 unit=m³
